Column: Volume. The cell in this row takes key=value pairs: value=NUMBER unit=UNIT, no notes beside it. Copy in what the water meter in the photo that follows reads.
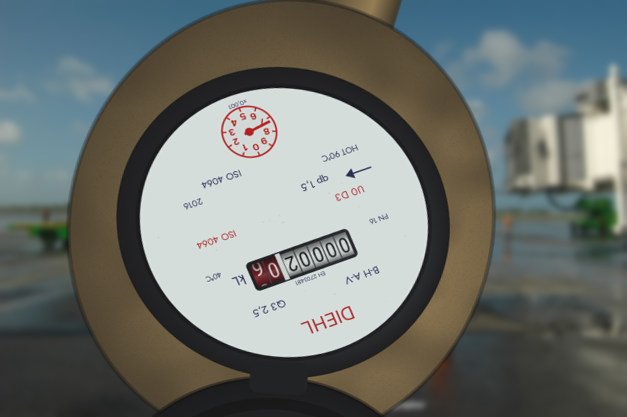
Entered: value=2.057 unit=kL
